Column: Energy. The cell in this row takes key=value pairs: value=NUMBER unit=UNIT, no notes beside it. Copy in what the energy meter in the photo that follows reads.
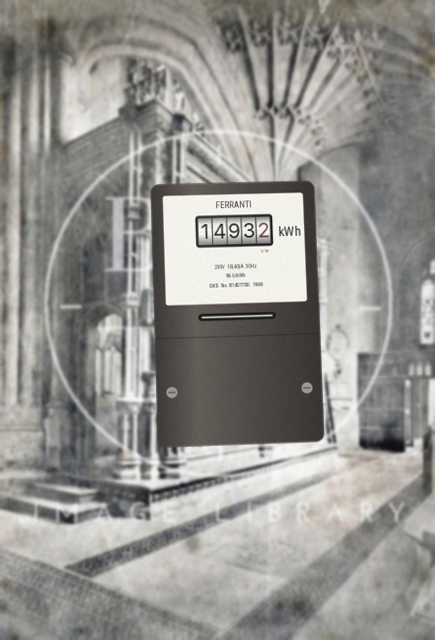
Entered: value=1493.2 unit=kWh
